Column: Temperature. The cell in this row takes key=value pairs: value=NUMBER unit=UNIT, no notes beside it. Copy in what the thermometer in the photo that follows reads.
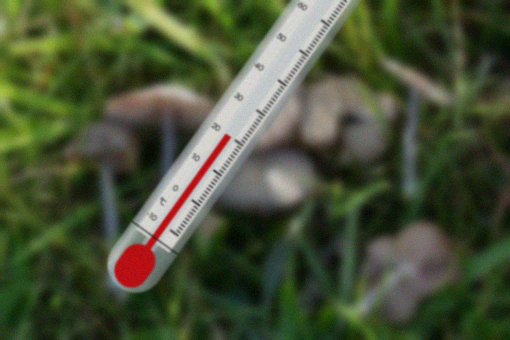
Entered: value=20 unit=°C
